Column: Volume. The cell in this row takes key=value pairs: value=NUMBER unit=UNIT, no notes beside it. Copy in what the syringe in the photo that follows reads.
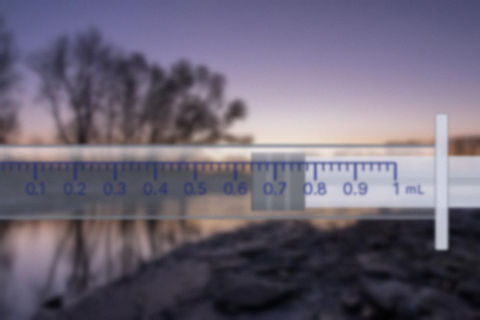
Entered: value=0.64 unit=mL
